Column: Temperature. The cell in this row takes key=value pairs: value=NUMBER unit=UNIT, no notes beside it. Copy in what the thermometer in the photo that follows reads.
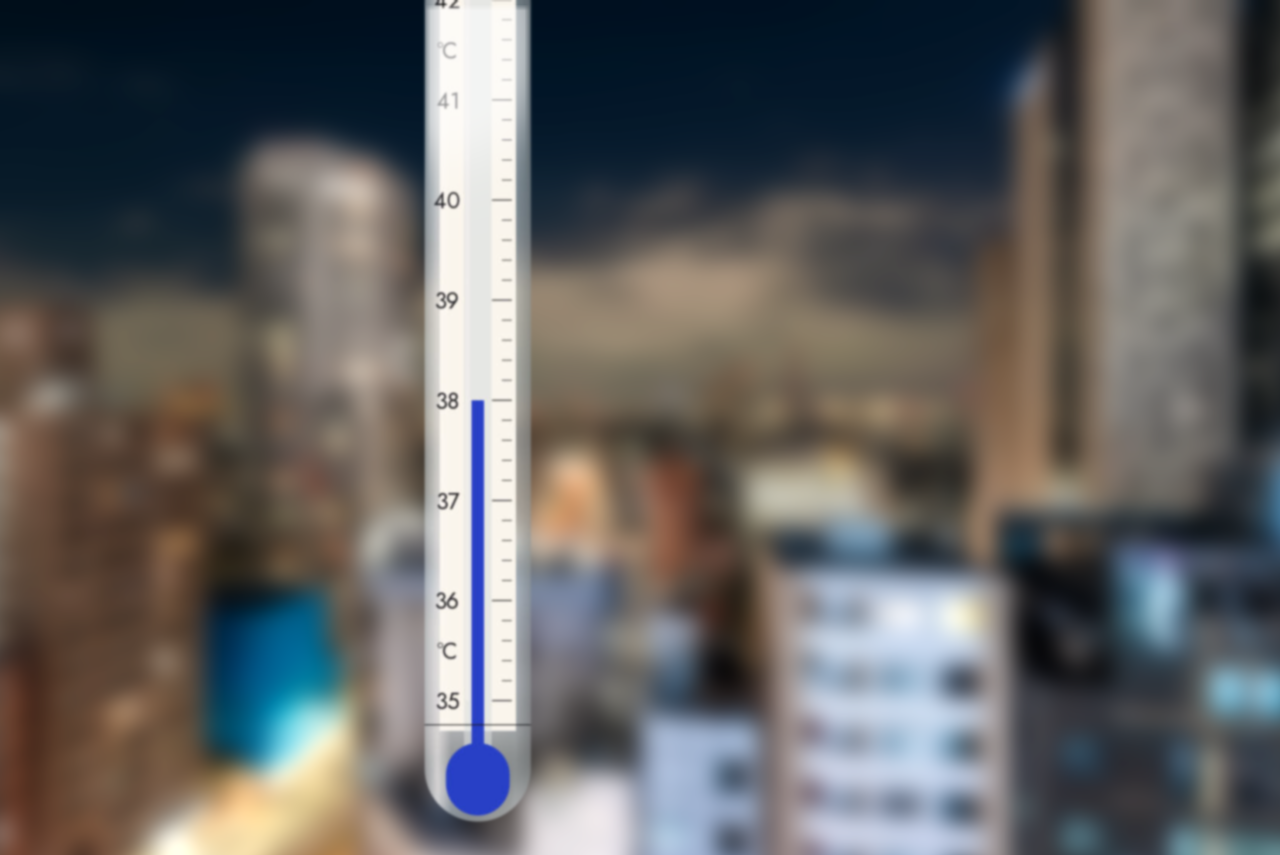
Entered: value=38 unit=°C
